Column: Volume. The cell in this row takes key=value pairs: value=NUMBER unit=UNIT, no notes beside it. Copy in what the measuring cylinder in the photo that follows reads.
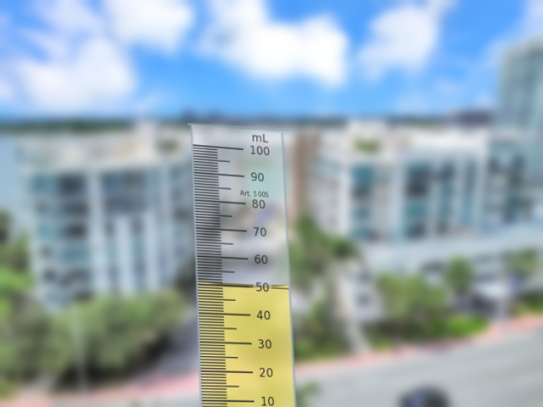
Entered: value=50 unit=mL
